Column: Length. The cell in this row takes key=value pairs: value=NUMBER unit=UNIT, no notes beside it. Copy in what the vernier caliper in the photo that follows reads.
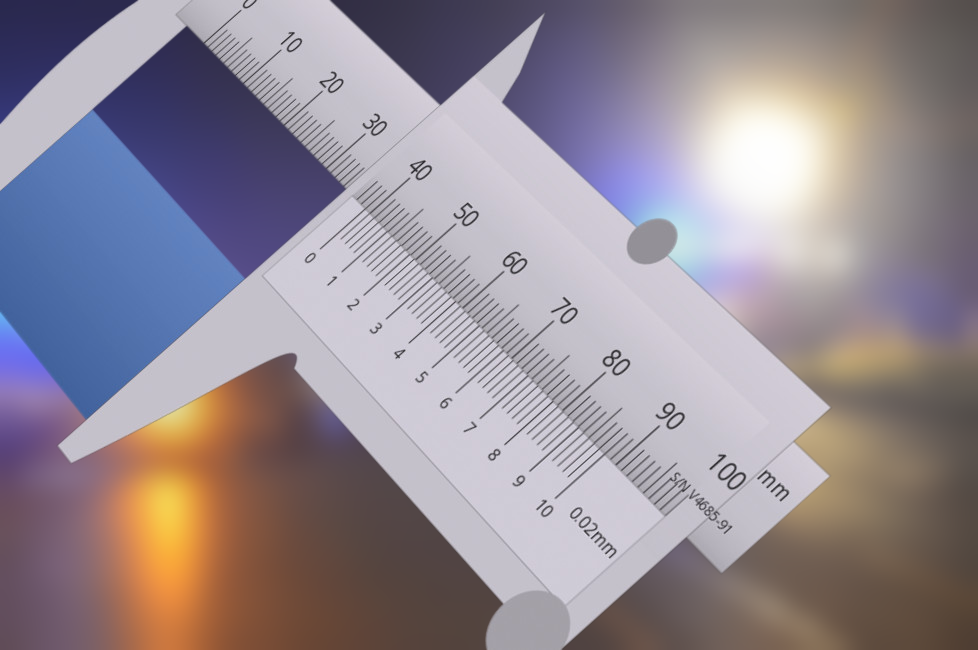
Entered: value=39.0 unit=mm
